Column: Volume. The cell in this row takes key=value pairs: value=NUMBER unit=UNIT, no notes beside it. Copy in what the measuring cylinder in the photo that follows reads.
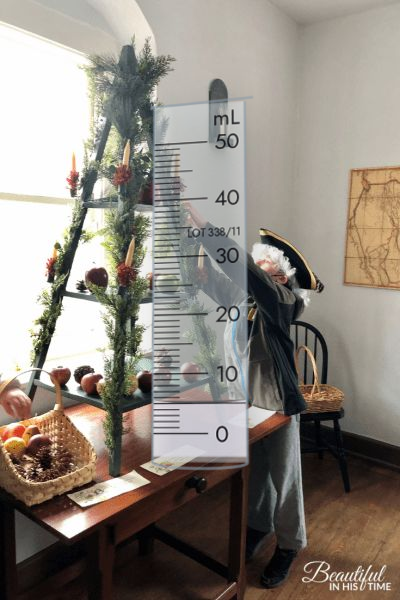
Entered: value=5 unit=mL
